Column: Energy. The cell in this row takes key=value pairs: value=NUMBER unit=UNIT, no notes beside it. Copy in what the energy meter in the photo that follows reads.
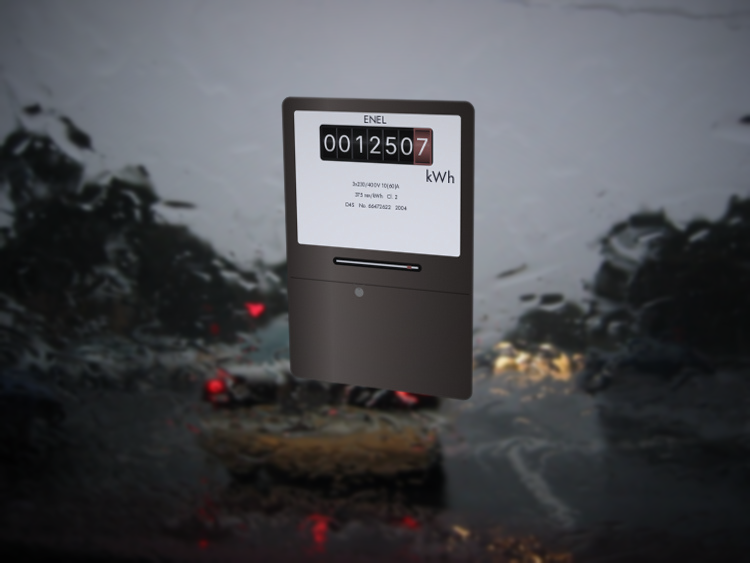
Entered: value=1250.7 unit=kWh
